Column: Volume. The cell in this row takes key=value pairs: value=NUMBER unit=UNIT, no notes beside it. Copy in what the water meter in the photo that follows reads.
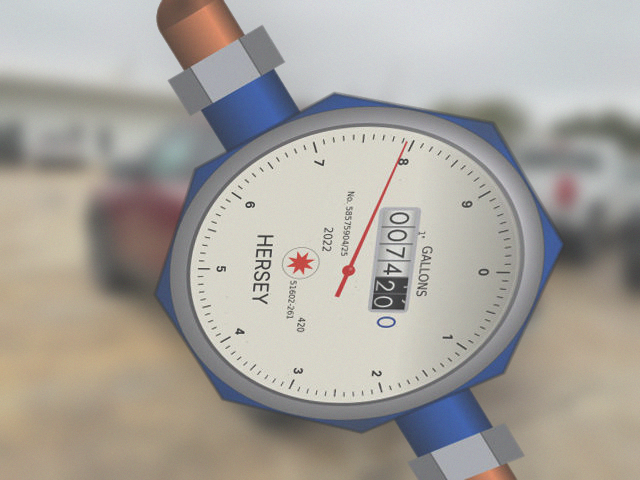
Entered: value=74197.9 unit=gal
